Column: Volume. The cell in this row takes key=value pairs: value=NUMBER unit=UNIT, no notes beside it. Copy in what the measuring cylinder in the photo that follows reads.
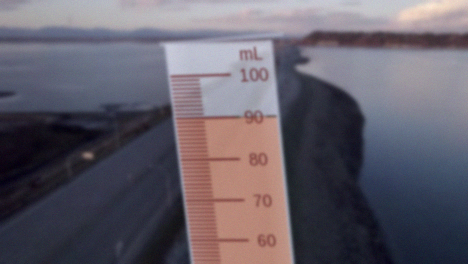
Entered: value=90 unit=mL
